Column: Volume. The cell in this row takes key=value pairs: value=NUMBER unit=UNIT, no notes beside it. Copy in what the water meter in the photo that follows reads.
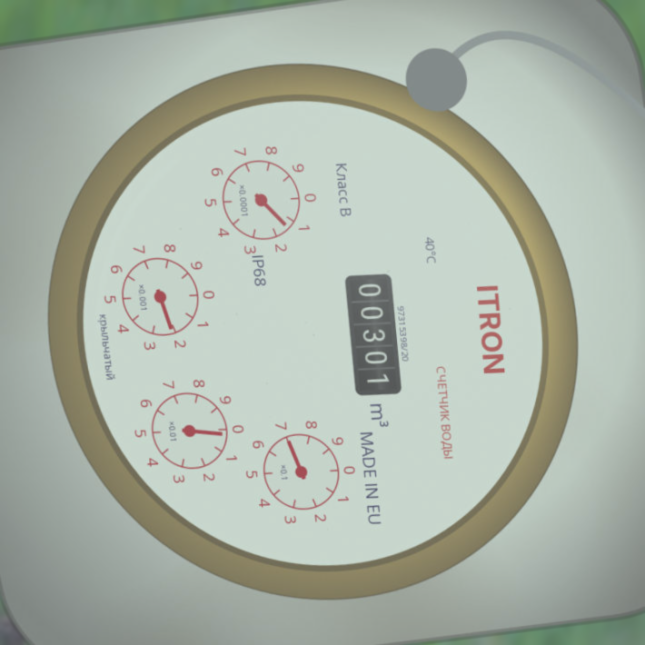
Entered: value=301.7021 unit=m³
